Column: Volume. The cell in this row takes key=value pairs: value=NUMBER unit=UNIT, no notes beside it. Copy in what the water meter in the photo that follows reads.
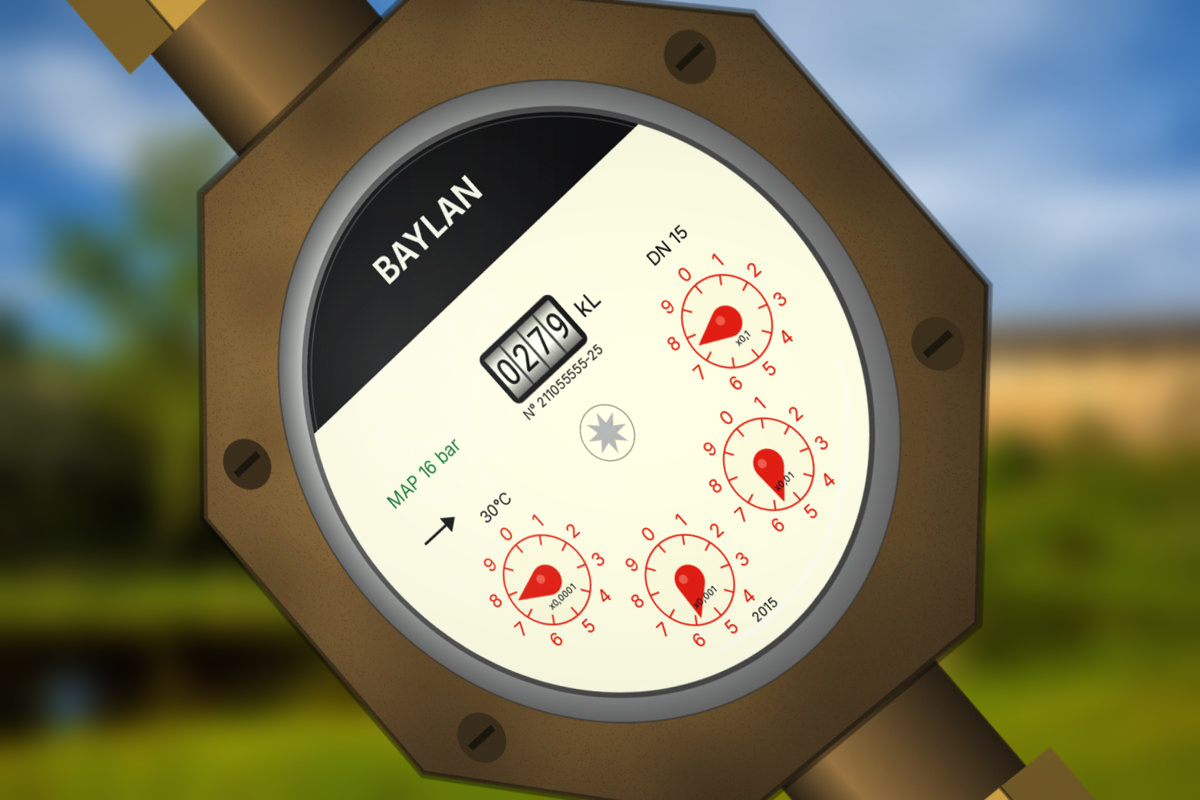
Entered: value=279.7557 unit=kL
